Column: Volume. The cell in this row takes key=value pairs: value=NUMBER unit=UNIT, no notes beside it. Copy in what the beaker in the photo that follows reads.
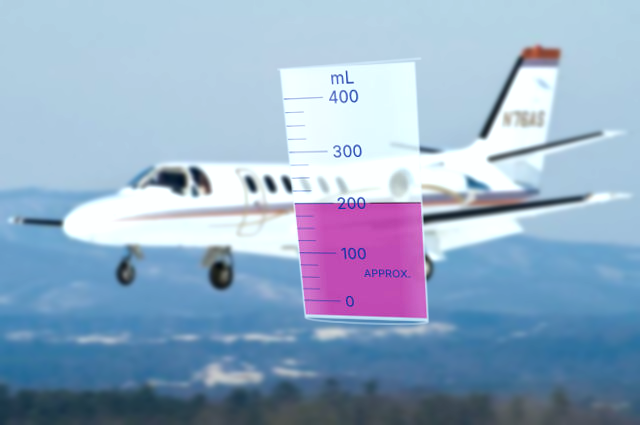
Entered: value=200 unit=mL
